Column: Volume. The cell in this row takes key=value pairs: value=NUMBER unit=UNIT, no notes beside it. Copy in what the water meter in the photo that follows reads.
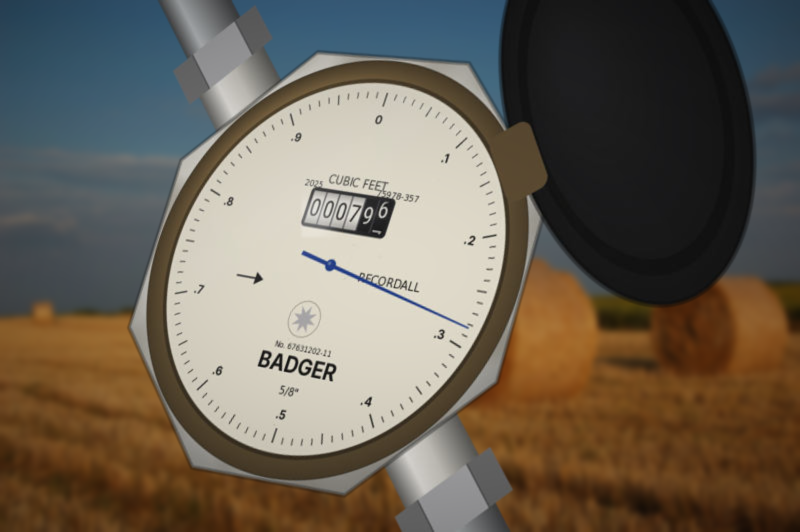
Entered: value=796.28 unit=ft³
